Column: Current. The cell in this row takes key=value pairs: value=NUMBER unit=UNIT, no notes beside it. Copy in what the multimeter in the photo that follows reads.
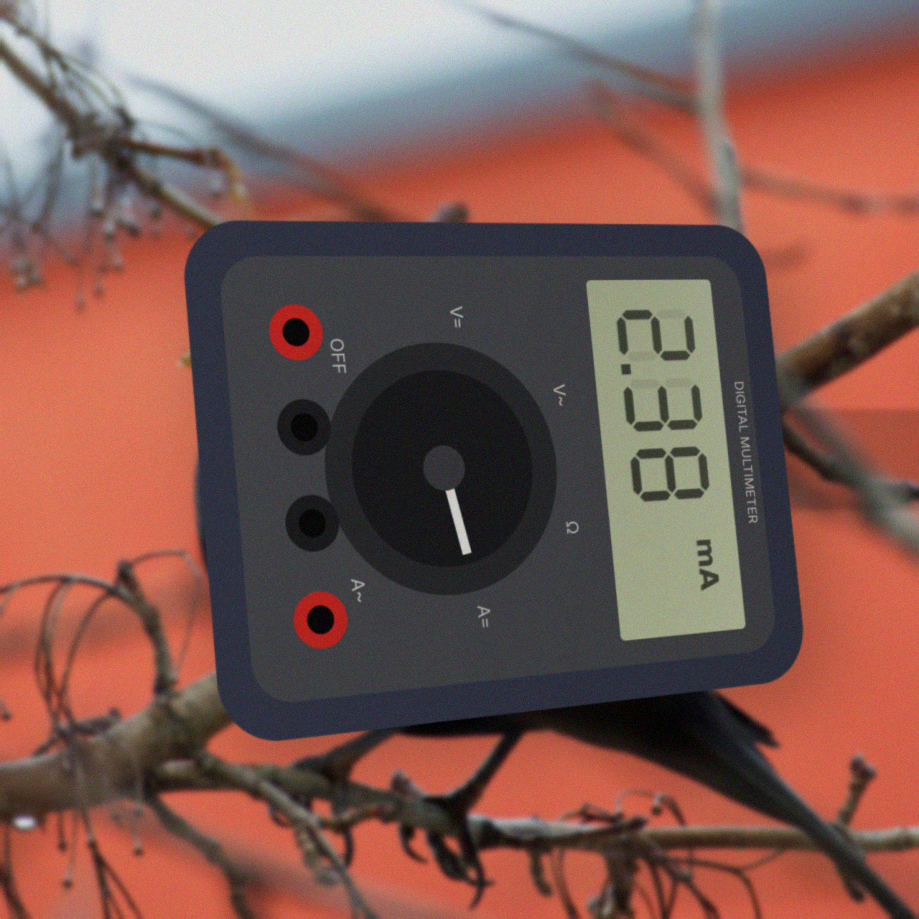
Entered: value=2.38 unit=mA
